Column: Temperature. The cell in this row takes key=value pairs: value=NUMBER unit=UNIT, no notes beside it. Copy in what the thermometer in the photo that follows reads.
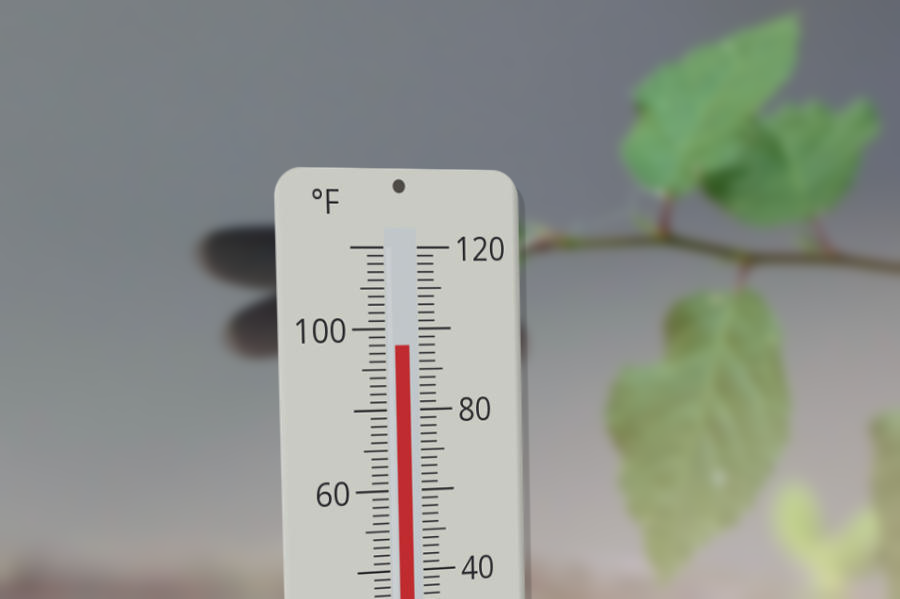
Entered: value=96 unit=°F
